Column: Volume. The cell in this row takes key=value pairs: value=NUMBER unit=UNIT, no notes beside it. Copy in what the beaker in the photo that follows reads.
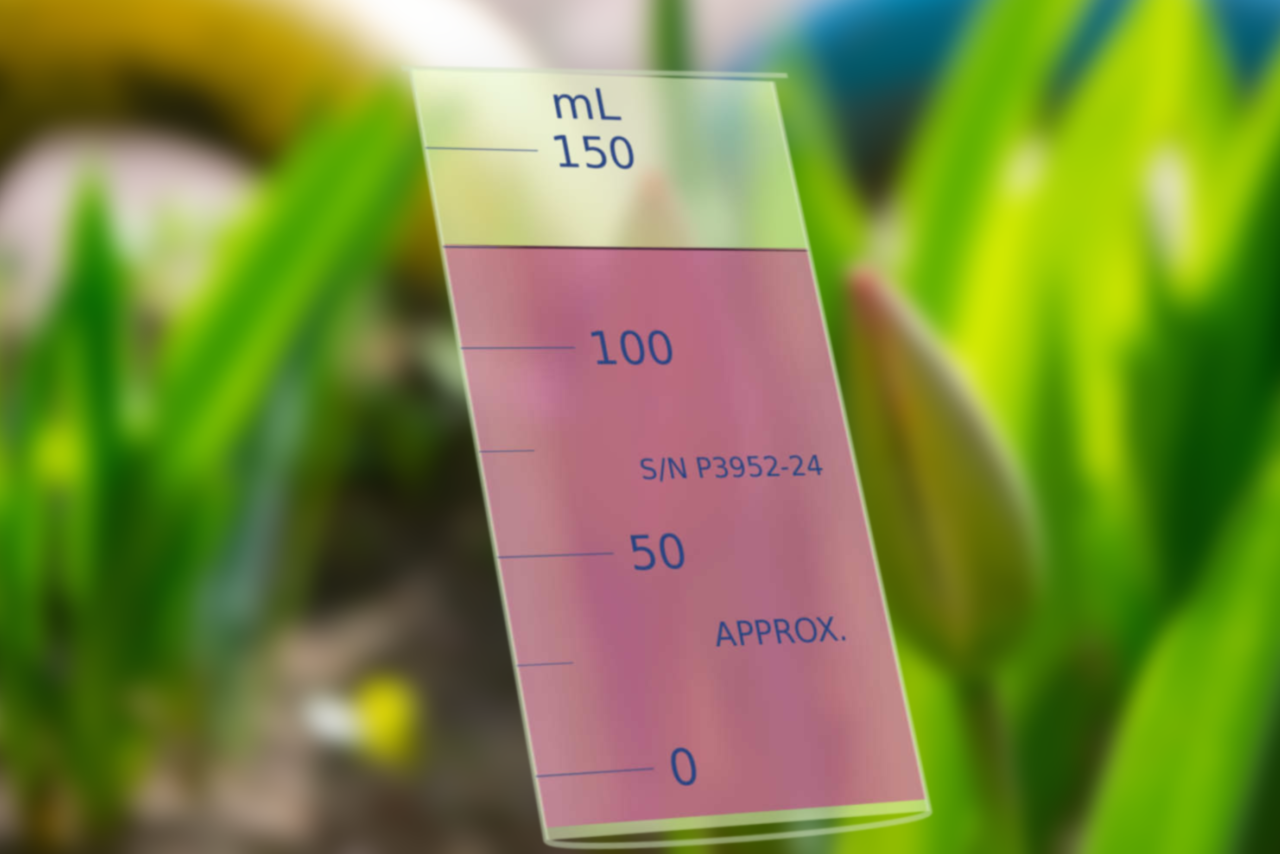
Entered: value=125 unit=mL
